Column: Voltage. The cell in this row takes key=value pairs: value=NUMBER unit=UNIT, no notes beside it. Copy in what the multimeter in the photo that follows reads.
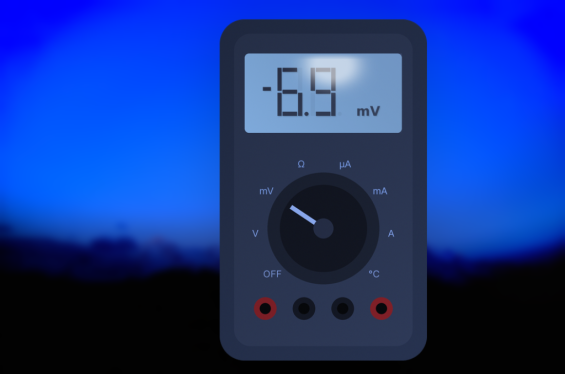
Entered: value=-6.9 unit=mV
